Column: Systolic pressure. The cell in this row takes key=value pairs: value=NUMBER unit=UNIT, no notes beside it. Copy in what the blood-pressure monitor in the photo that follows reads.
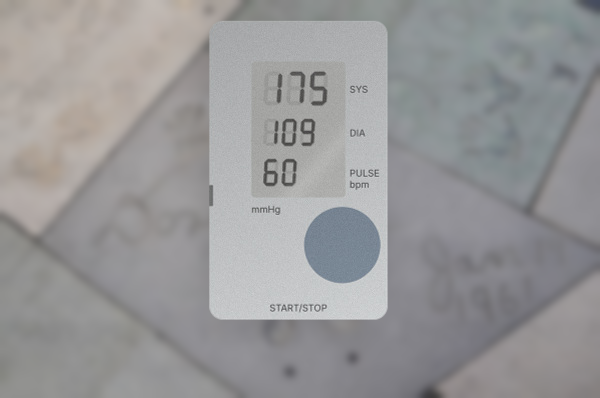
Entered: value=175 unit=mmHg
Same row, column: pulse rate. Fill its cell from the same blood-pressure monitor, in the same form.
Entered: value=60 unit=bpm
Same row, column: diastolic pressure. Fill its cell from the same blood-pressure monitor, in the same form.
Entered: value=109 unit=mmHg
